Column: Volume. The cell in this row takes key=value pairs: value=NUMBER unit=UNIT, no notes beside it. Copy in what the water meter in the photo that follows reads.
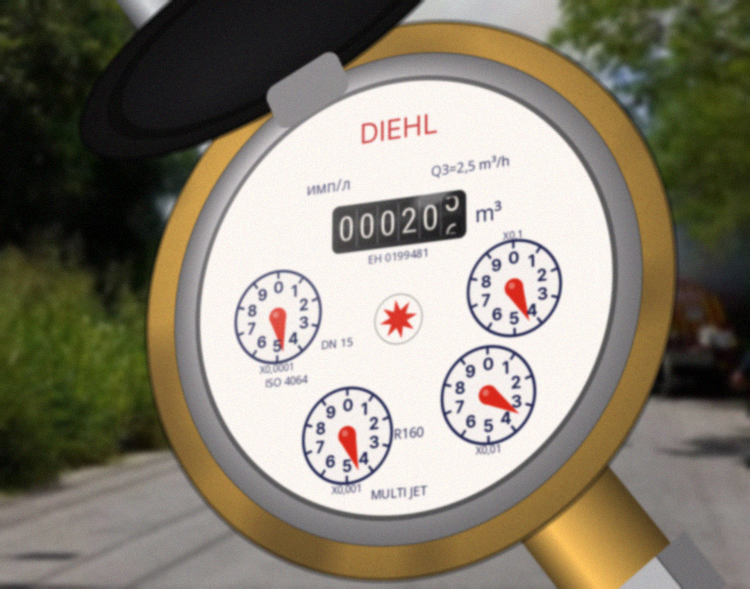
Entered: value=205.4344 unit=m³
